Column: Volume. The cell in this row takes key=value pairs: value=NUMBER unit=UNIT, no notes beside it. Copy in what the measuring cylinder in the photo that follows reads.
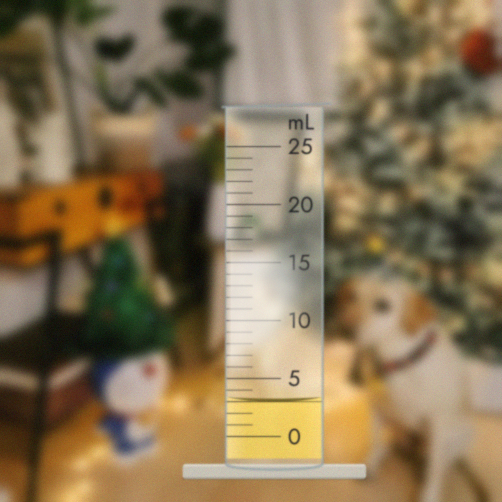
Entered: value=3 unit=mL
